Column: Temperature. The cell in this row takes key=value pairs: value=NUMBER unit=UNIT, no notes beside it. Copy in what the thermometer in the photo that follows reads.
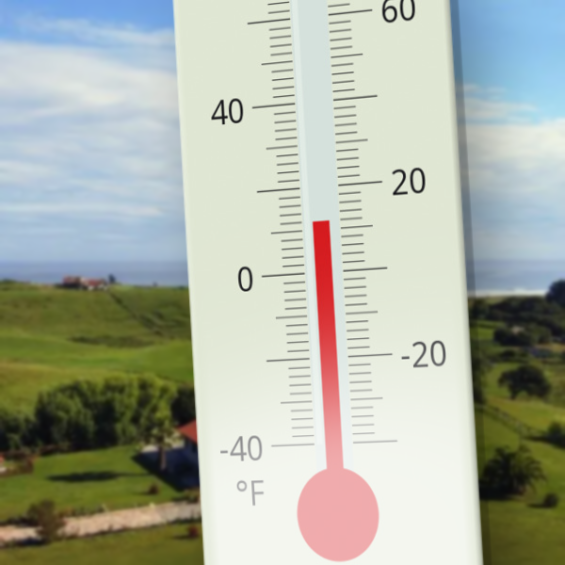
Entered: value=12 unit=°F
